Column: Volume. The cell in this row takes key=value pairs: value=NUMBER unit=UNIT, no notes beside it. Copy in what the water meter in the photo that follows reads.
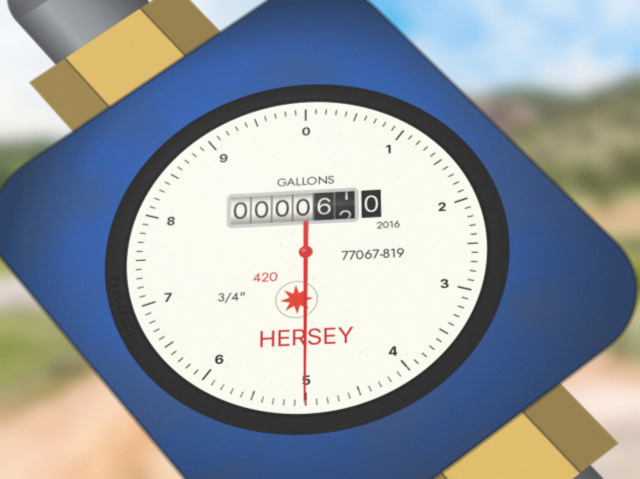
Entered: value=615.0 unit=gal
